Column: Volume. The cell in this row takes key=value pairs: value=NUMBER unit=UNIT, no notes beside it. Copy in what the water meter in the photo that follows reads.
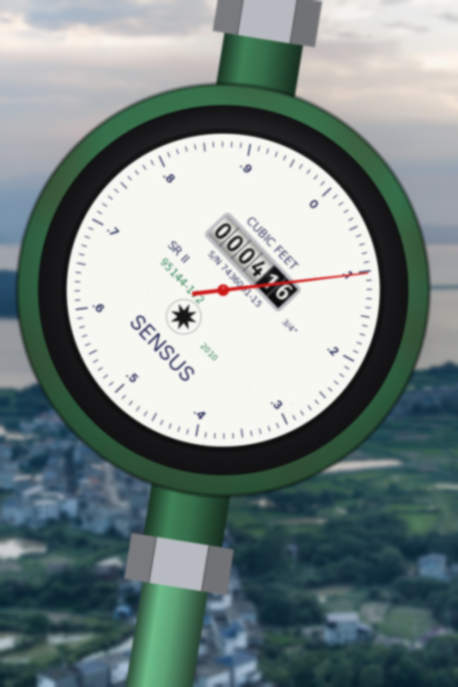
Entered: value=416.10 unit=ft³
